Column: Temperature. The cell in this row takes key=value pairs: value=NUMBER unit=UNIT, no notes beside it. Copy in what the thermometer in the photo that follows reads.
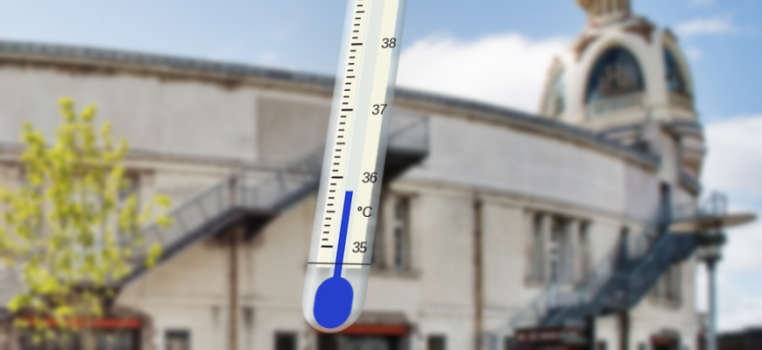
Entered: value=35.8 unit=°C
